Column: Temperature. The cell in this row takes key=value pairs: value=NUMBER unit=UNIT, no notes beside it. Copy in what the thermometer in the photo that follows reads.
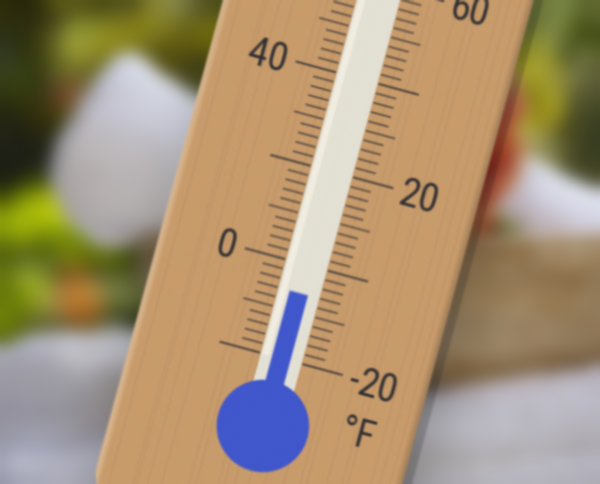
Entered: value=-6 unit=°F
